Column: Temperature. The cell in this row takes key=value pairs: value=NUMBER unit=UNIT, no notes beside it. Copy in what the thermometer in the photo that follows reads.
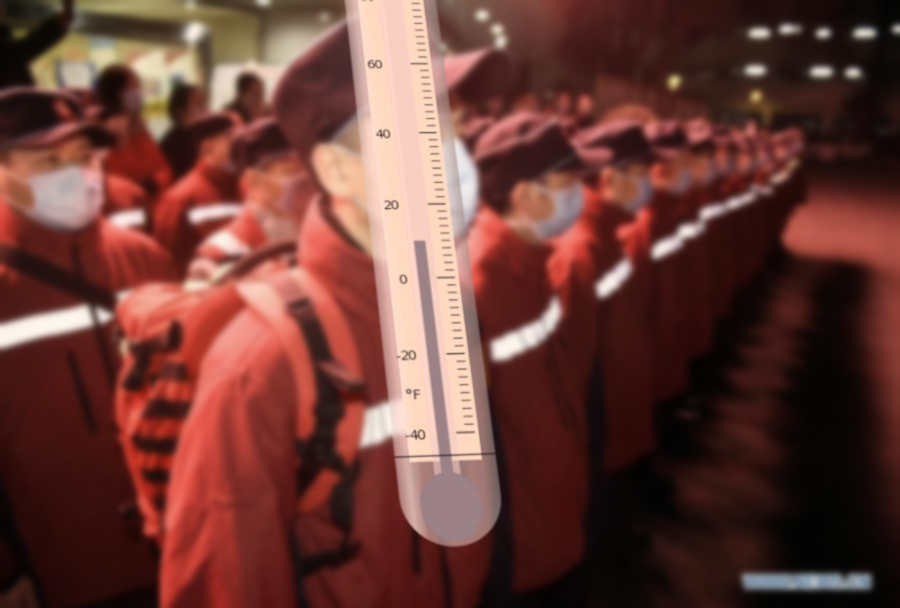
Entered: value=10 unit=°F
